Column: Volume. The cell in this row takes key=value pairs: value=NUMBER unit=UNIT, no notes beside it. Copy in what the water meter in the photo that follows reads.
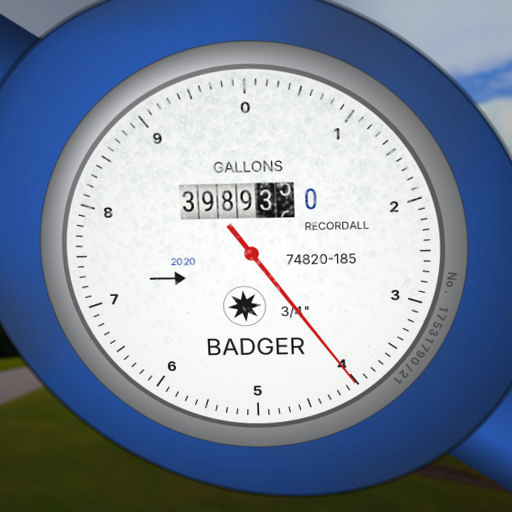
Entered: value=3989354.0 unit=gal
